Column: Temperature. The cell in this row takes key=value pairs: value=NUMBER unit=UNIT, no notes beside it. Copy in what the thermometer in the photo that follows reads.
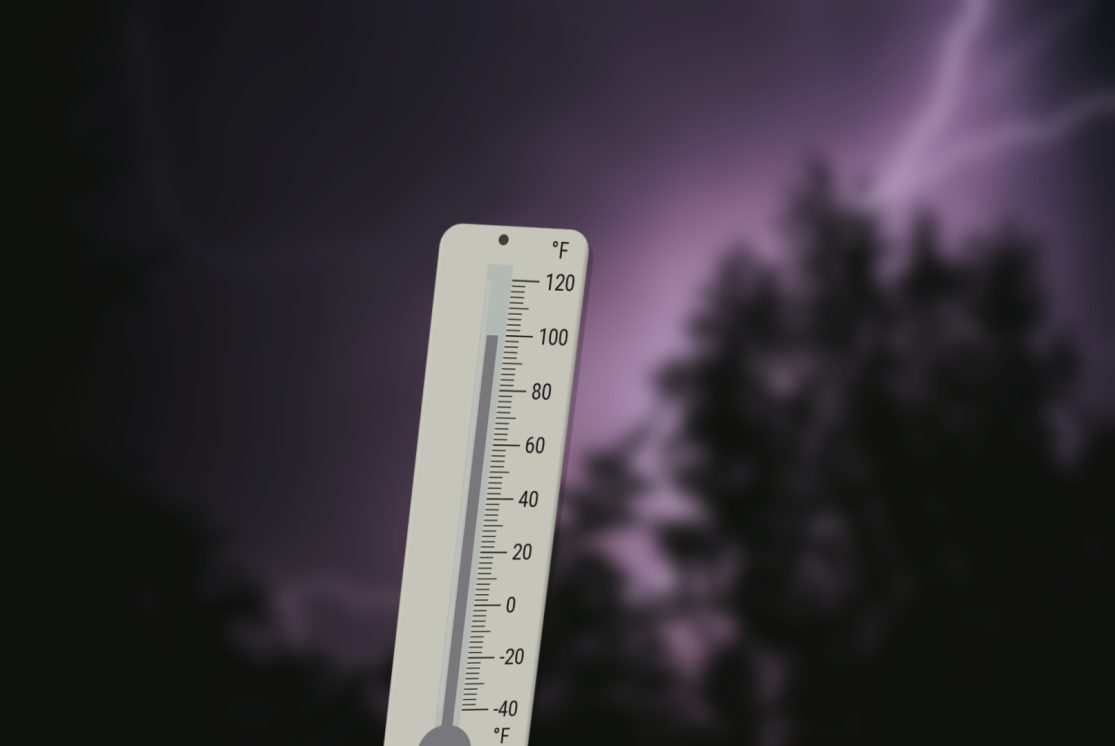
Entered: value=100 unit=°F
